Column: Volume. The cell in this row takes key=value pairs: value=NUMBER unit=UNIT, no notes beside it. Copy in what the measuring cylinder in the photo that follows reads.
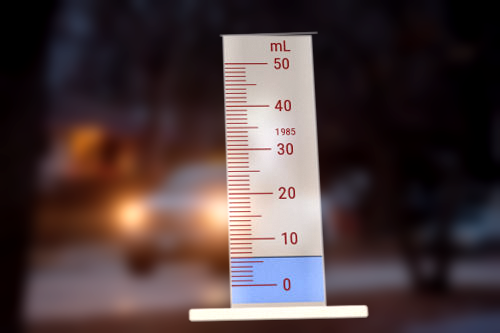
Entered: value=6 unit=mL
